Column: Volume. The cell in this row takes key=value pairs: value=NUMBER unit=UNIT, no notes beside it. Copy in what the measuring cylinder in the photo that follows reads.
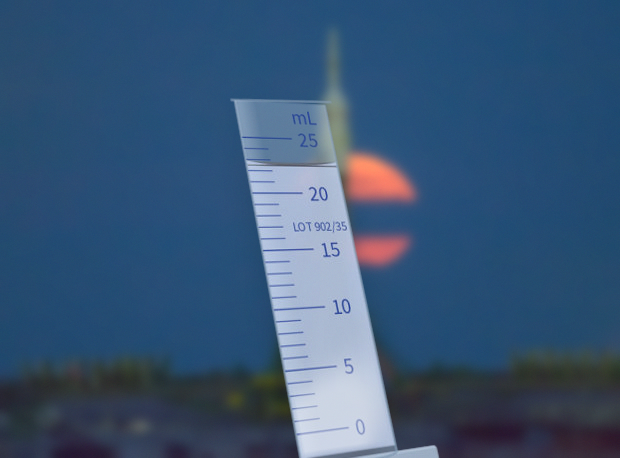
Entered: value=22.5 unit=mL
